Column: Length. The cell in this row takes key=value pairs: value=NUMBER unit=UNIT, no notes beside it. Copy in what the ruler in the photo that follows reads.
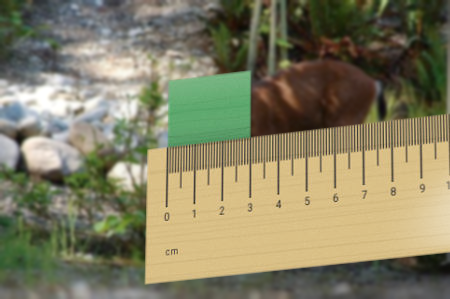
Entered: value=3 unit=cm
